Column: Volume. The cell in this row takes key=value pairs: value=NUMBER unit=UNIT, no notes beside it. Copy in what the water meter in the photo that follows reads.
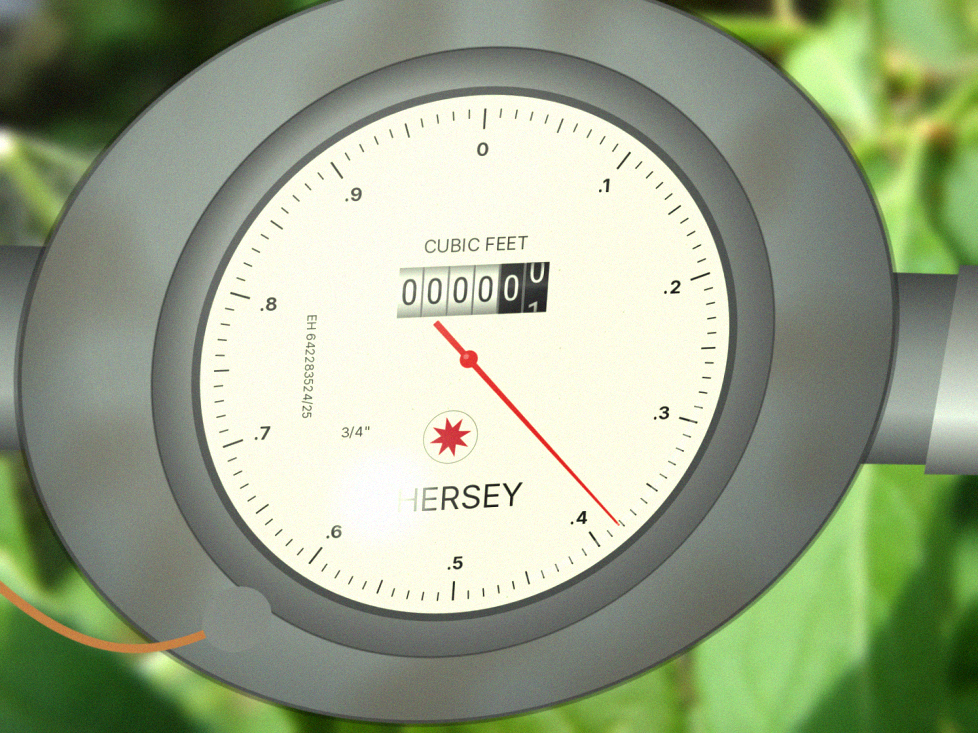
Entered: value=0.38 unit=ft³
